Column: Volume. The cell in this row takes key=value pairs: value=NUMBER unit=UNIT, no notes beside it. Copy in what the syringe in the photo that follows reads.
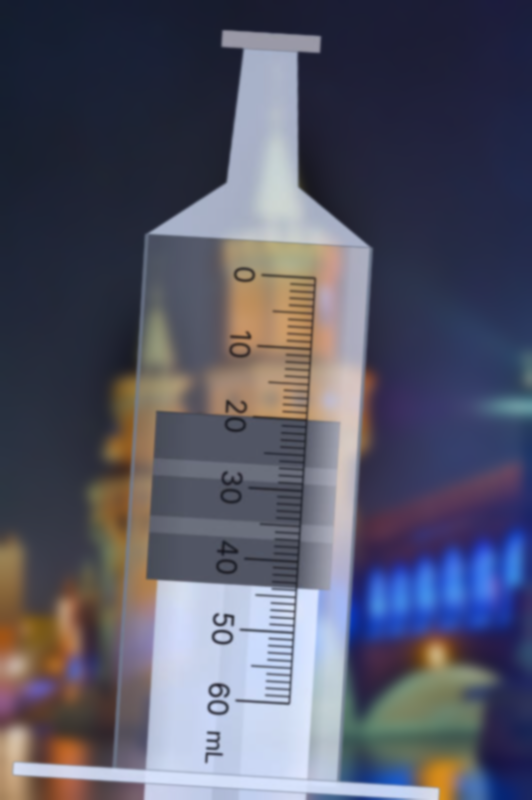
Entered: value=20 unit=mL
